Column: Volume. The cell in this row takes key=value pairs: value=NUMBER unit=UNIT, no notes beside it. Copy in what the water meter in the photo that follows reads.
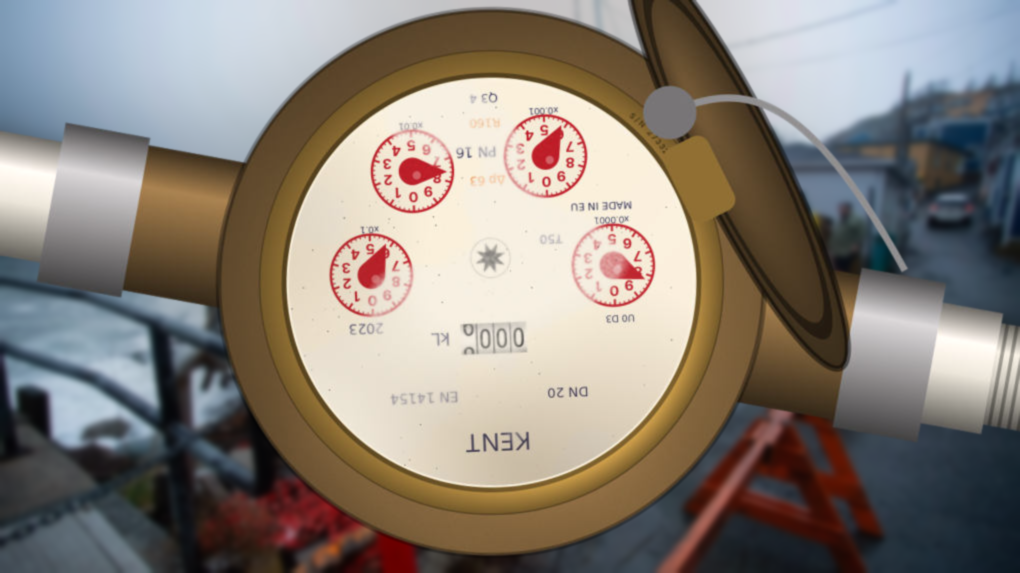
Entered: value=8.5758 unit=kL
